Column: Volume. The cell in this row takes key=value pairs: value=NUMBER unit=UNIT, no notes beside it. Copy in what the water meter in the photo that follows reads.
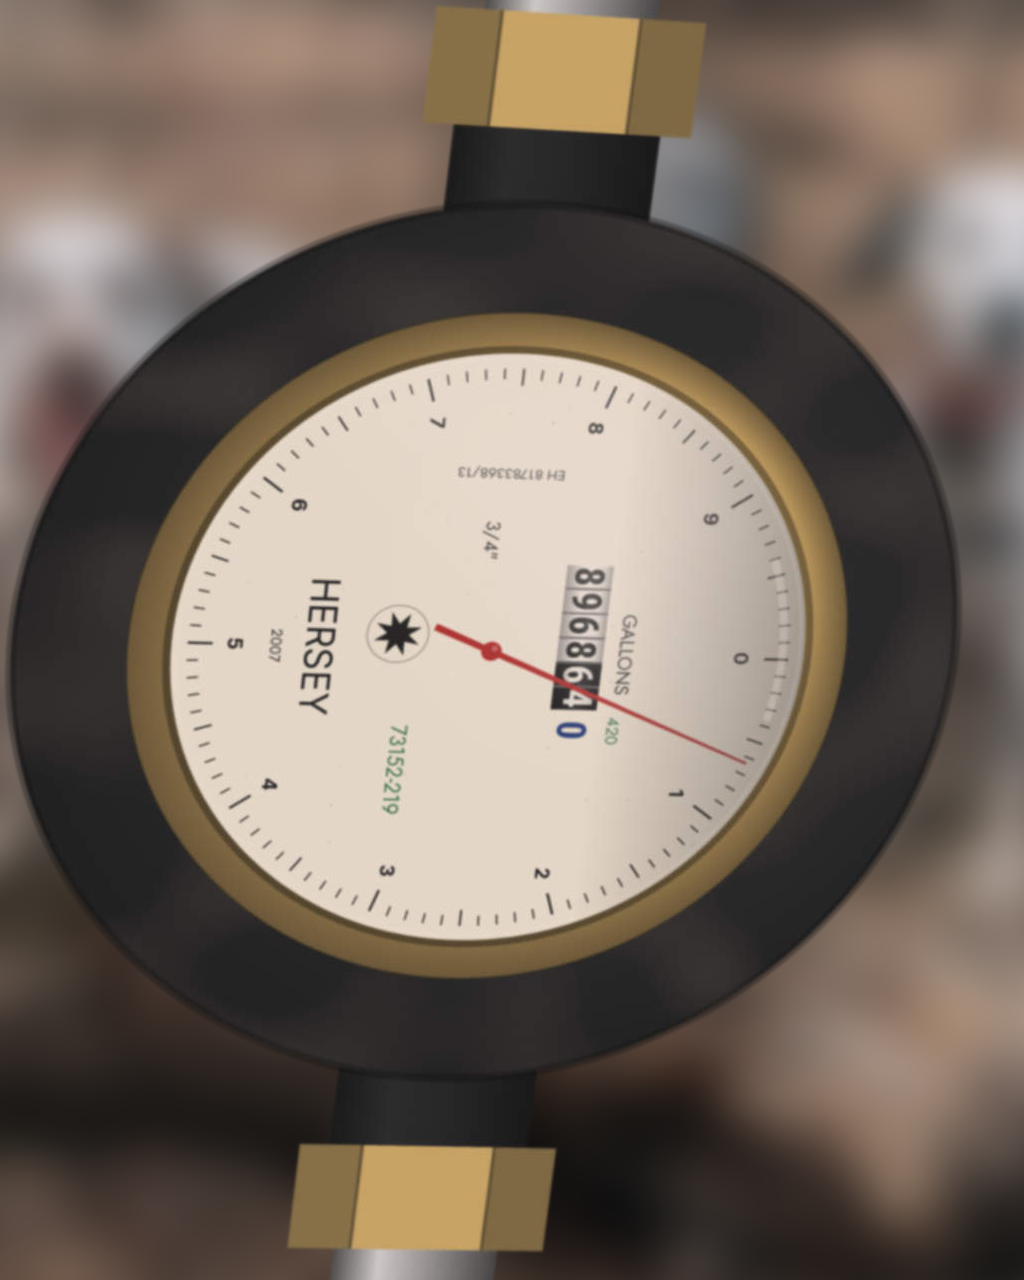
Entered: value=8968640.6 unit=gal
